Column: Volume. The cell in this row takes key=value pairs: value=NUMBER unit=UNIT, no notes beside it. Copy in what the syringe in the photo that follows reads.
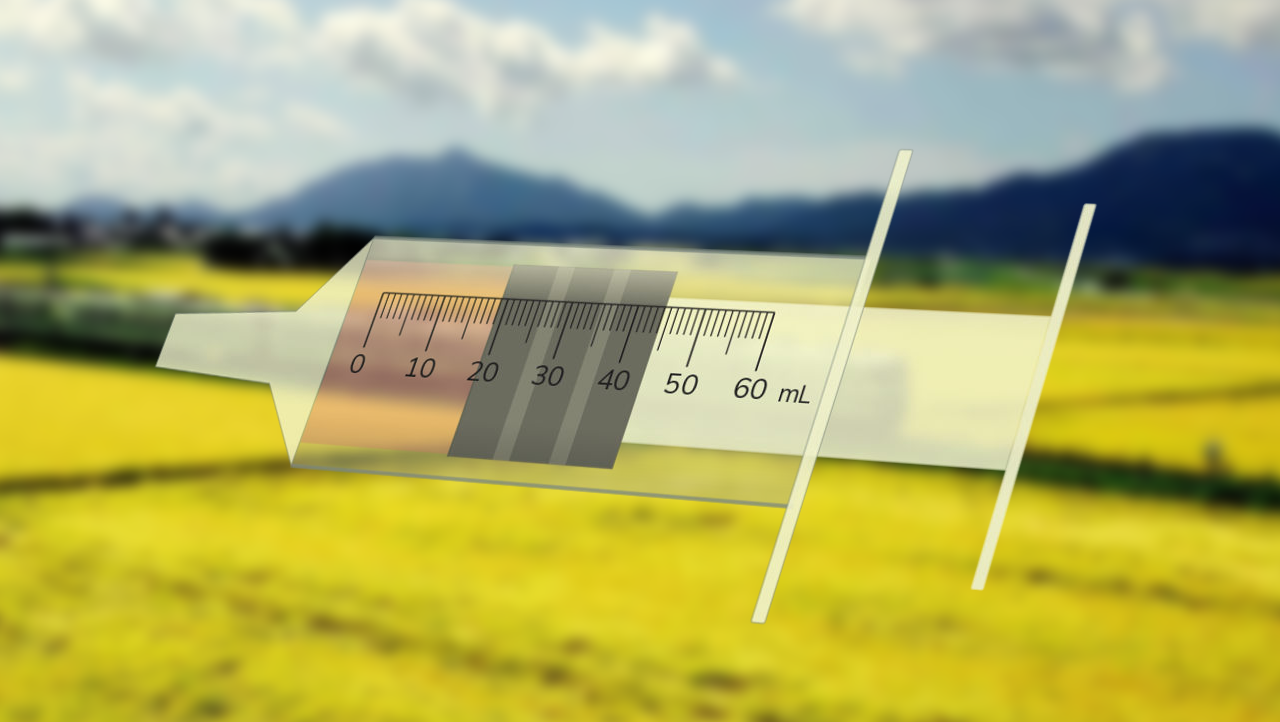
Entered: value=19 unit=mL
